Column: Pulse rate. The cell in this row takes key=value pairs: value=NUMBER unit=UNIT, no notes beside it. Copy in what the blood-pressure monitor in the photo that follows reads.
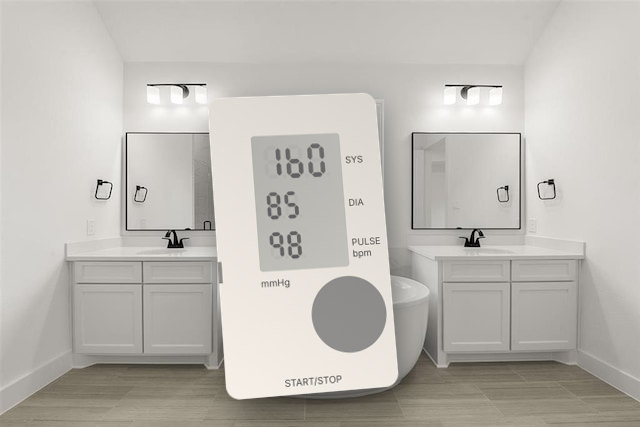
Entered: value=98 unit=bpm
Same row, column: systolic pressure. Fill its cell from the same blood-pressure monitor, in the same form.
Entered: value=160 unit=mmHg
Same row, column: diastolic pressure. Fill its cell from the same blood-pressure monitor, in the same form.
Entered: value=85 unit=mmHg
